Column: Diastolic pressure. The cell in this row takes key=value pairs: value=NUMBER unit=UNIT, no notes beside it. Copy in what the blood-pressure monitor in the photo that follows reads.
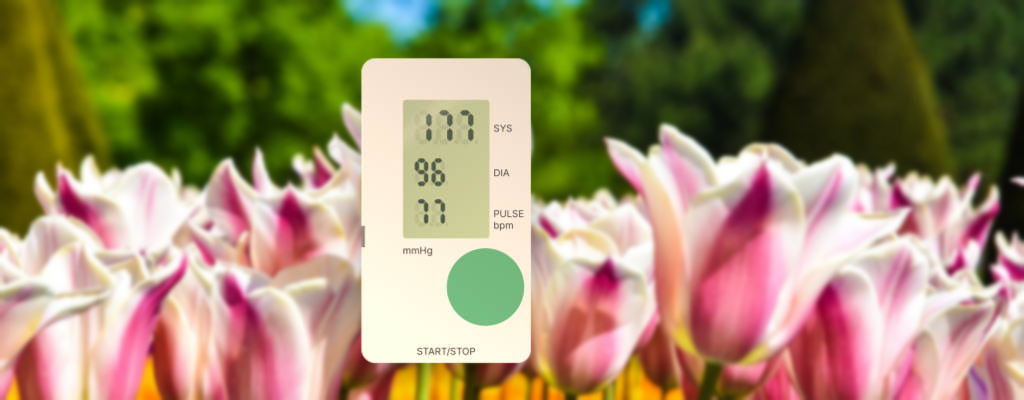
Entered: value=96 unit=mmHg
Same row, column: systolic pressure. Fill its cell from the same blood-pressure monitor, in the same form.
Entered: value=177 unit=mmHg
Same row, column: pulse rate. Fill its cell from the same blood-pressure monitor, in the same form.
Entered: value=77 unit=bpm
